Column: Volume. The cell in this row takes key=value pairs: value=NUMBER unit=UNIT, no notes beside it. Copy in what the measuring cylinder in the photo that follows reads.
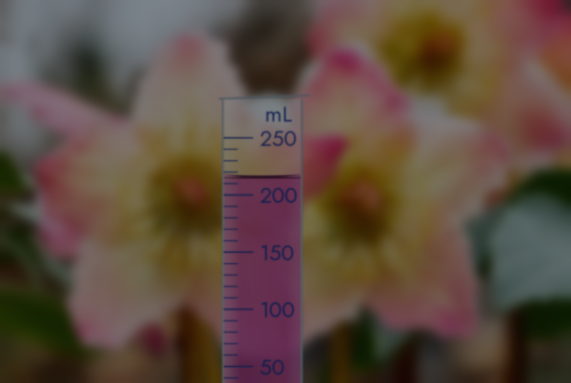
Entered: value=215 unit=mL
